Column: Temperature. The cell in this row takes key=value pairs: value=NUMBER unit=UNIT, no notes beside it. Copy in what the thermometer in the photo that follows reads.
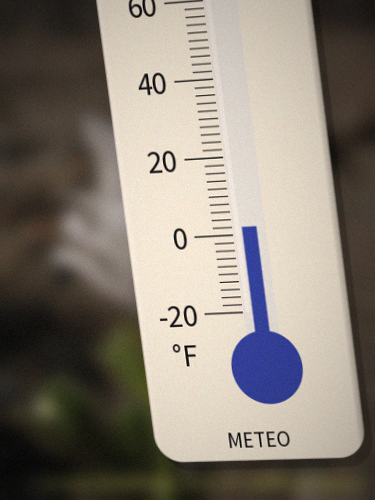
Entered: value=2 unit=°F
